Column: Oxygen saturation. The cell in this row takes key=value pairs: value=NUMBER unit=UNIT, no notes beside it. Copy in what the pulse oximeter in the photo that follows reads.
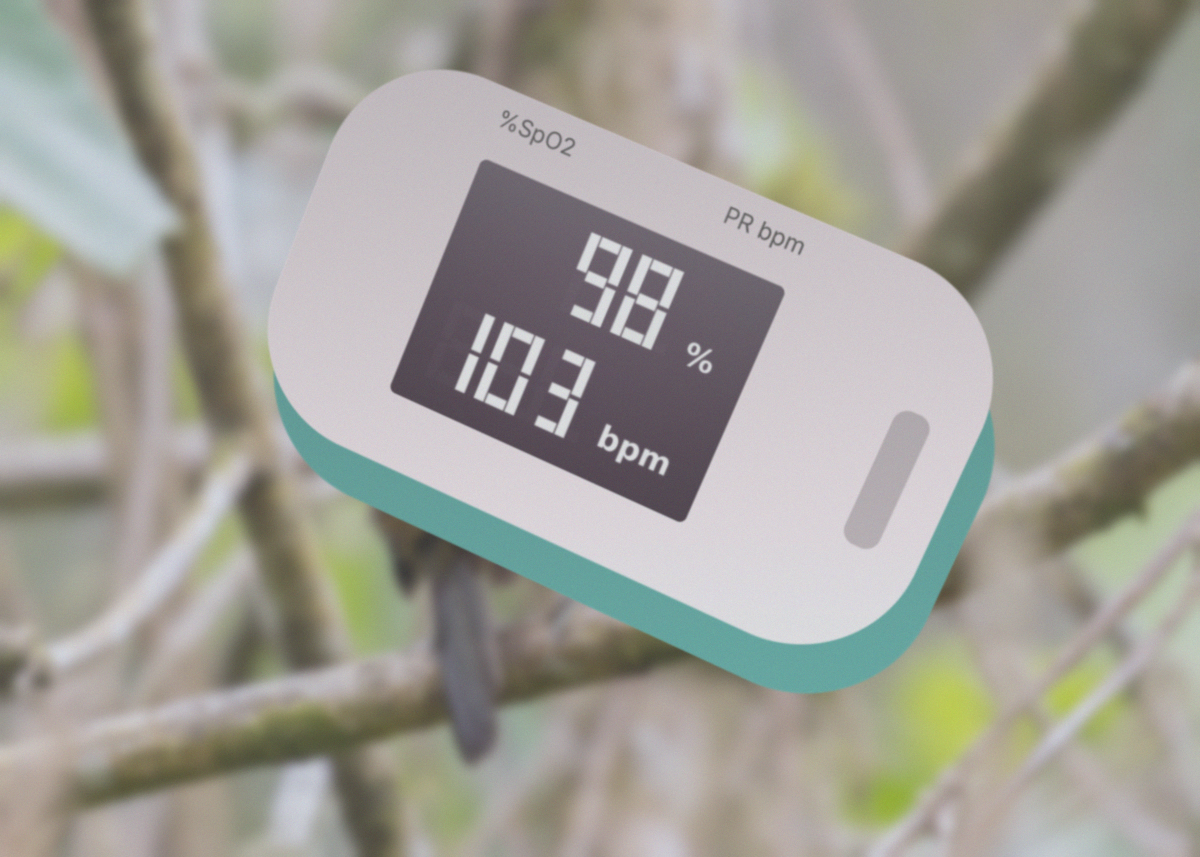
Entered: value=98 unit=%
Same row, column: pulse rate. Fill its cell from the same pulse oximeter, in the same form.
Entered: value=103 unit=bpm
